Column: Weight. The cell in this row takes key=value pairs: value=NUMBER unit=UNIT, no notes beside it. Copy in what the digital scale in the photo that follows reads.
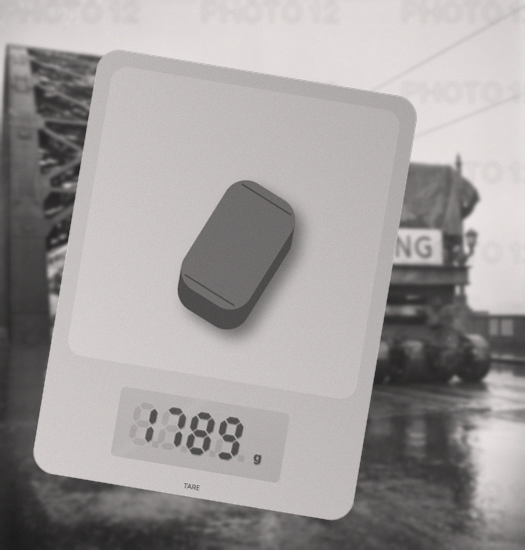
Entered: value=1789 unit=g
